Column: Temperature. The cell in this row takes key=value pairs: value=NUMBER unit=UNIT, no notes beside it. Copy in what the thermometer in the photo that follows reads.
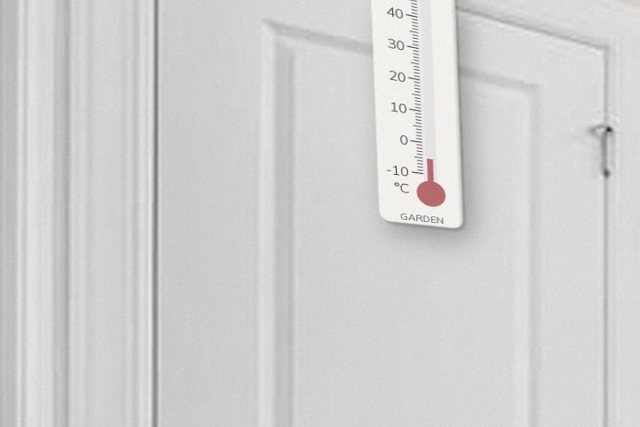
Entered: value=-5 unit=°C
